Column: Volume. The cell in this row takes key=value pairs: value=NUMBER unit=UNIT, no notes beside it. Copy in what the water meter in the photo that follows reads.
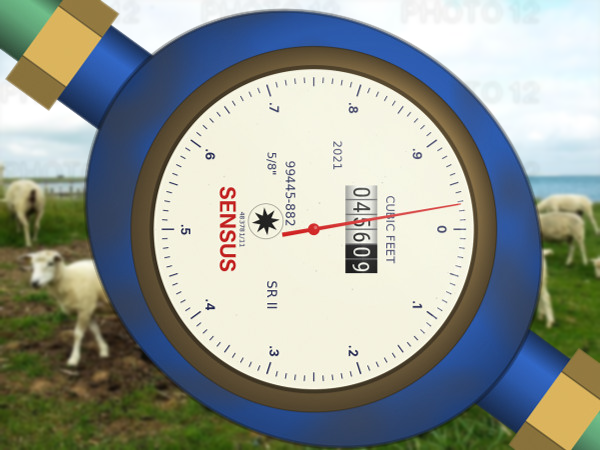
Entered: value=45608.97 unit=ft³
